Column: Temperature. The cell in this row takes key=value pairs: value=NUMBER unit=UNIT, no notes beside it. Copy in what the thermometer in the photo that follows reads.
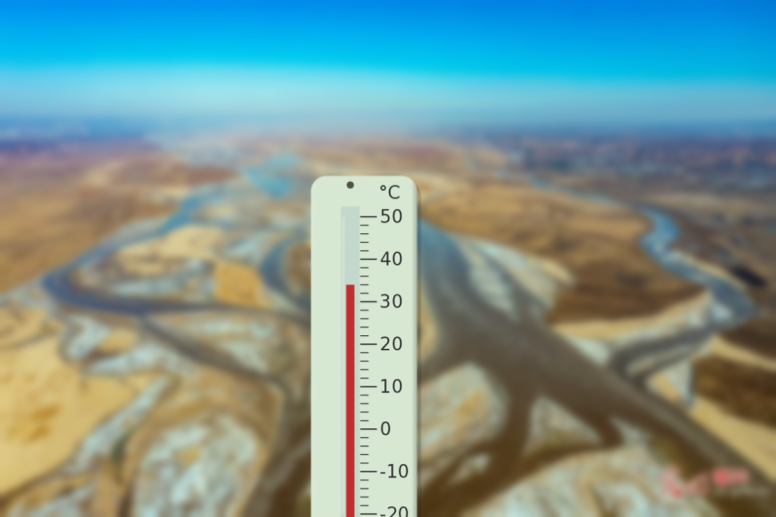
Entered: value=34 unit=°C
